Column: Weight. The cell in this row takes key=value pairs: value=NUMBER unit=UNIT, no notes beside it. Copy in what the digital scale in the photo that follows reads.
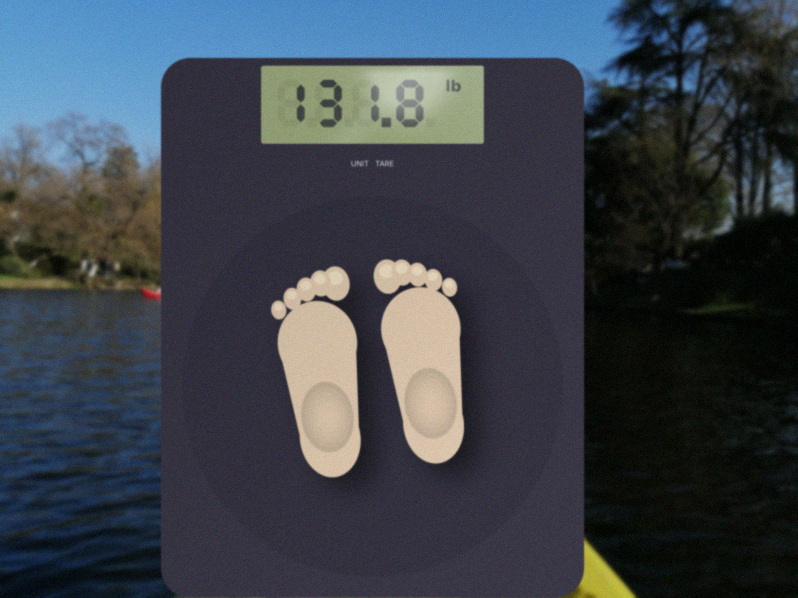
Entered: value=131.8 unit=lb
